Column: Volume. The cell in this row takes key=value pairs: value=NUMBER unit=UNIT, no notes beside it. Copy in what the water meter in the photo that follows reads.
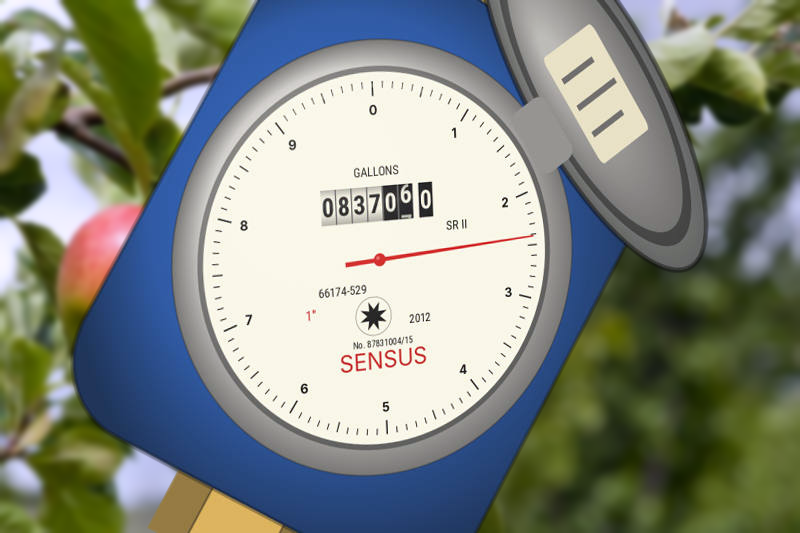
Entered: value=837062.4 unit=gal
